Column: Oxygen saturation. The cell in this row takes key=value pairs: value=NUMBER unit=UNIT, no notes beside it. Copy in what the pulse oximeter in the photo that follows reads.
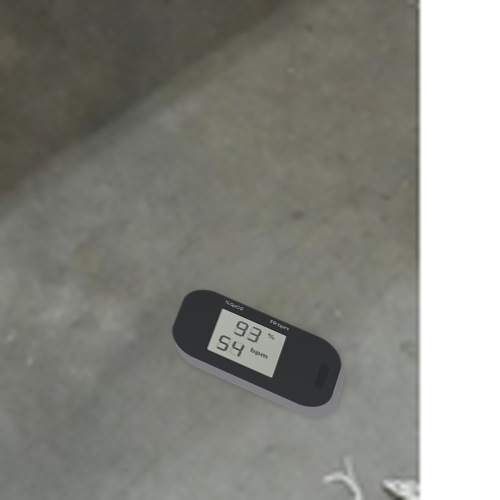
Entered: value=93 unit=%
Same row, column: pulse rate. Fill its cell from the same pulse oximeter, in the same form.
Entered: value=54 unit=bpm
